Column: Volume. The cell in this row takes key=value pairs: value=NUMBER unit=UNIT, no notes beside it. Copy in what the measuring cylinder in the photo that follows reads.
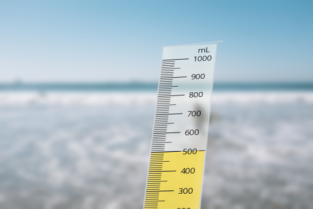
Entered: value=500 unit=mL
